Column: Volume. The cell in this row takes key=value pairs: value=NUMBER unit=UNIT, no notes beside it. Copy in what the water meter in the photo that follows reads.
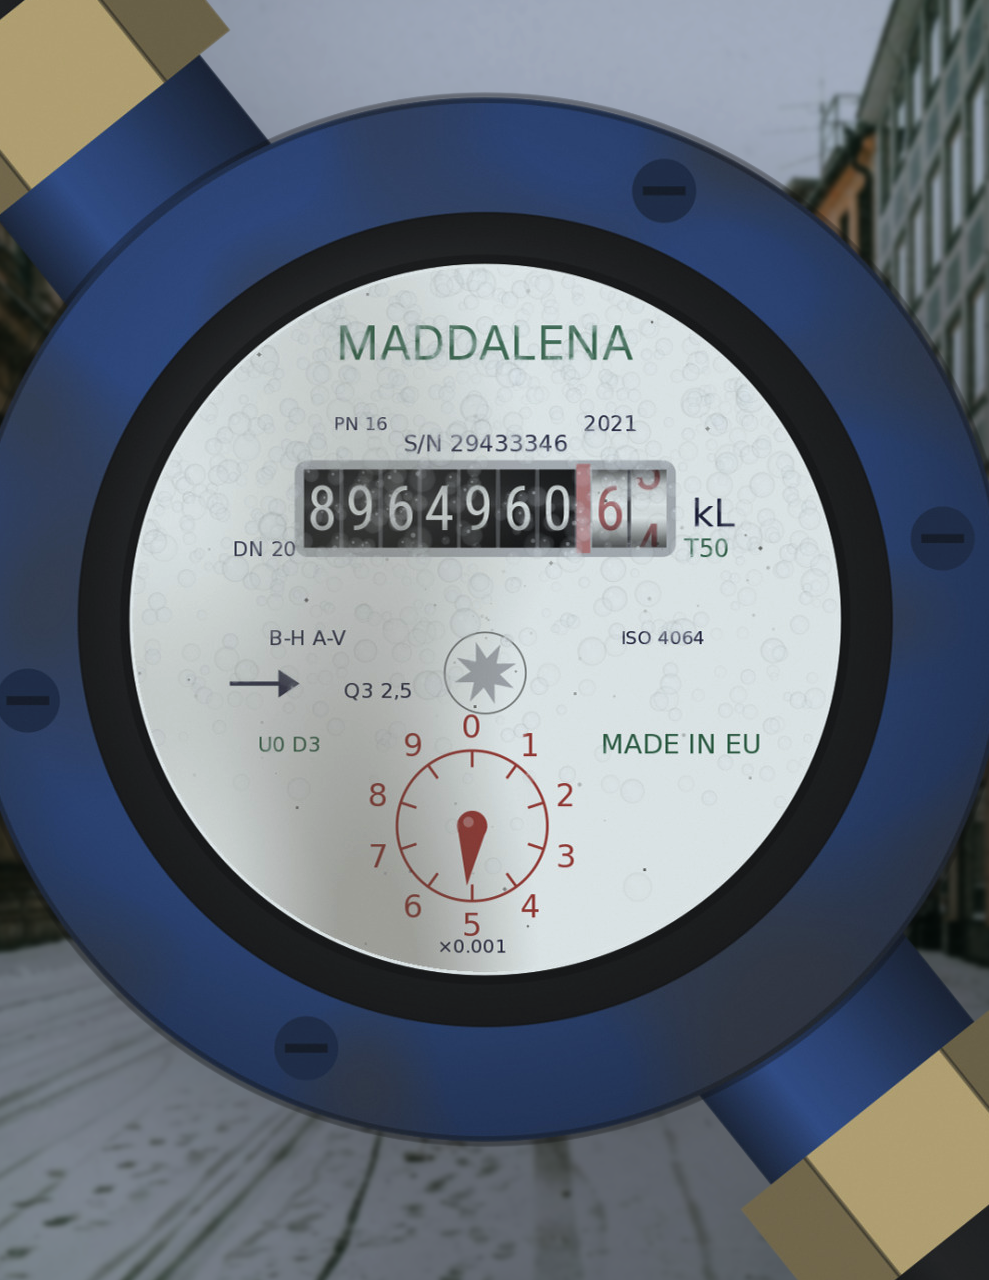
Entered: value=8964960.635 unit=kL
